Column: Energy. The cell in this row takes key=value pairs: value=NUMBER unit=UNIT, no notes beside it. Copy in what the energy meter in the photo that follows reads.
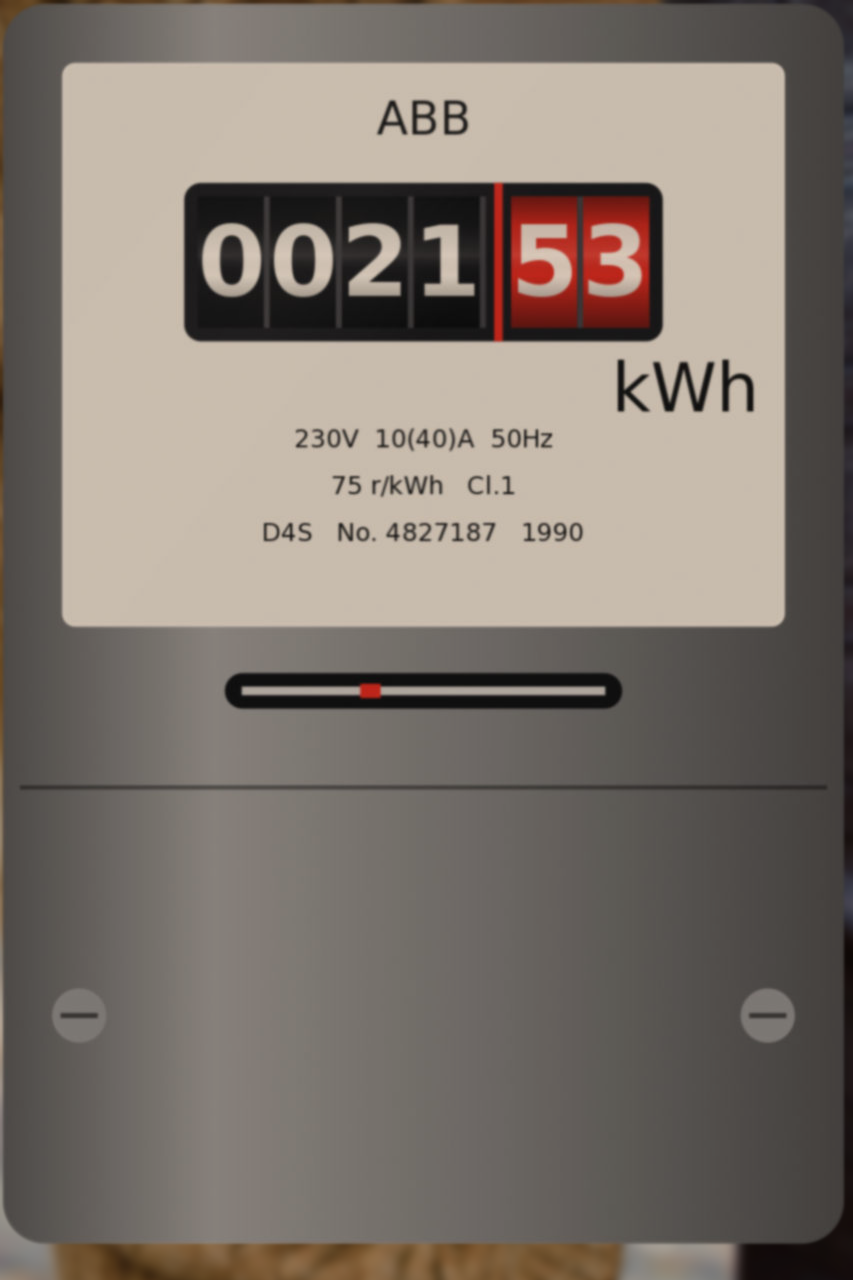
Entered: value=21.53 unit=kWh
